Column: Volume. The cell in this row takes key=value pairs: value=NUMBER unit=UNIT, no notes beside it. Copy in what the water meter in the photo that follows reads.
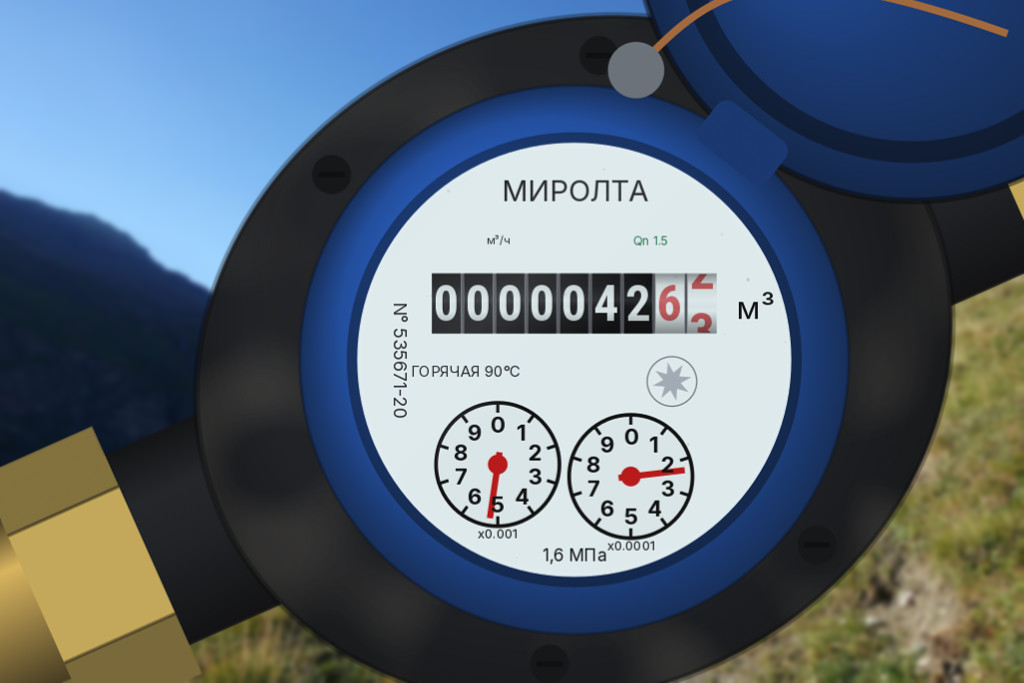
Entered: value=42.6252 unit=m³
